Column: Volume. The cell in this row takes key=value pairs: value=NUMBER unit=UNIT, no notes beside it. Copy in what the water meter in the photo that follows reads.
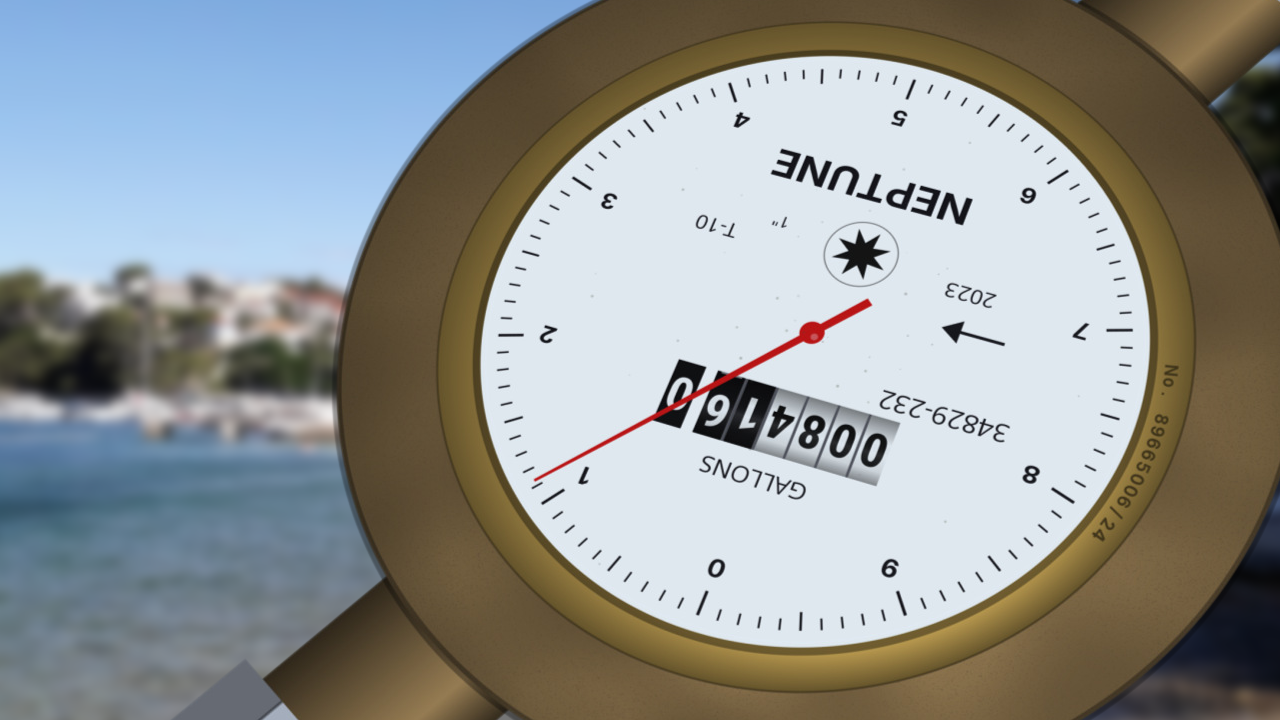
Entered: value=84161.1 unit=gal
